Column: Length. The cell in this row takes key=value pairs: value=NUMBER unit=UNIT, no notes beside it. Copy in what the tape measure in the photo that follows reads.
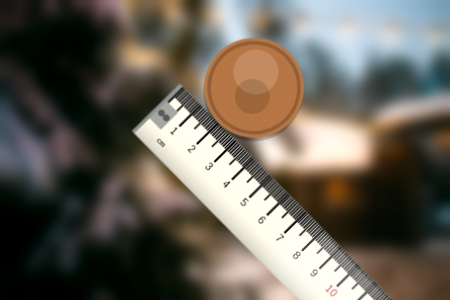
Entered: value=4 unit=cm
